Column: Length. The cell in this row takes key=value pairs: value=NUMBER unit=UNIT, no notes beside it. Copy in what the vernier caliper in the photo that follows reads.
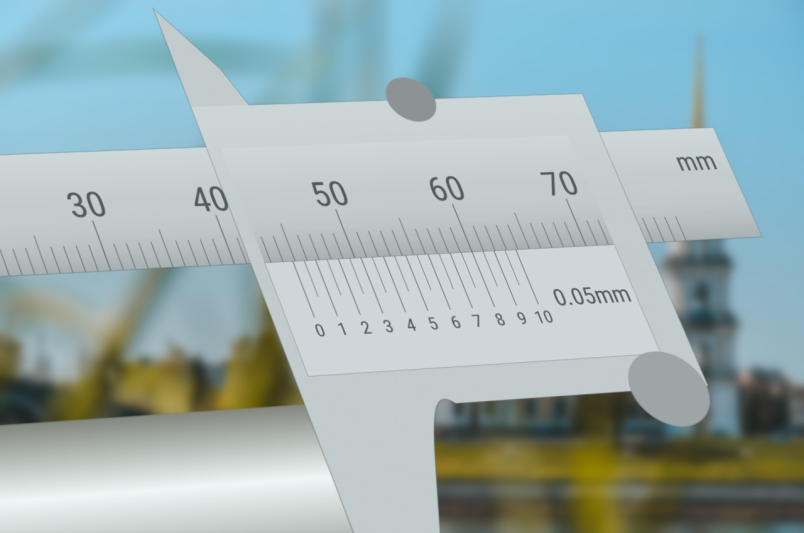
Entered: value=44.8 unit=mm
